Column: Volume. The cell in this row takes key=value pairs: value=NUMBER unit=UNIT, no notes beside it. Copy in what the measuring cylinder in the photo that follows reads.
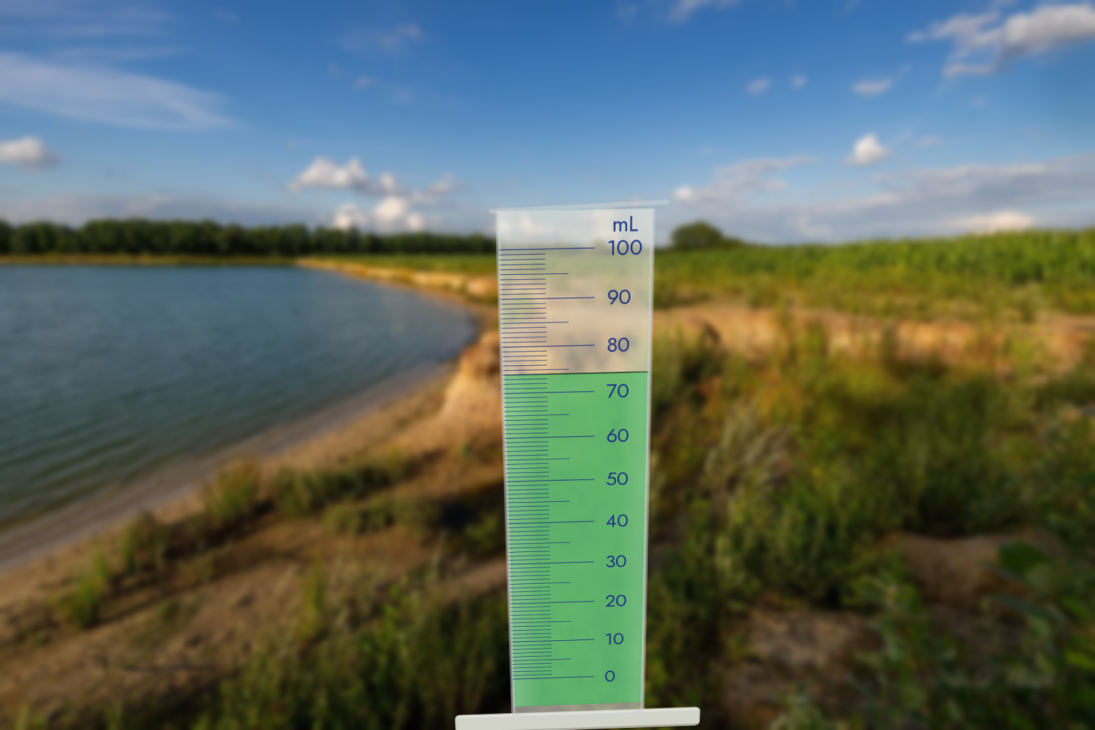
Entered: value=74 unit=mL
